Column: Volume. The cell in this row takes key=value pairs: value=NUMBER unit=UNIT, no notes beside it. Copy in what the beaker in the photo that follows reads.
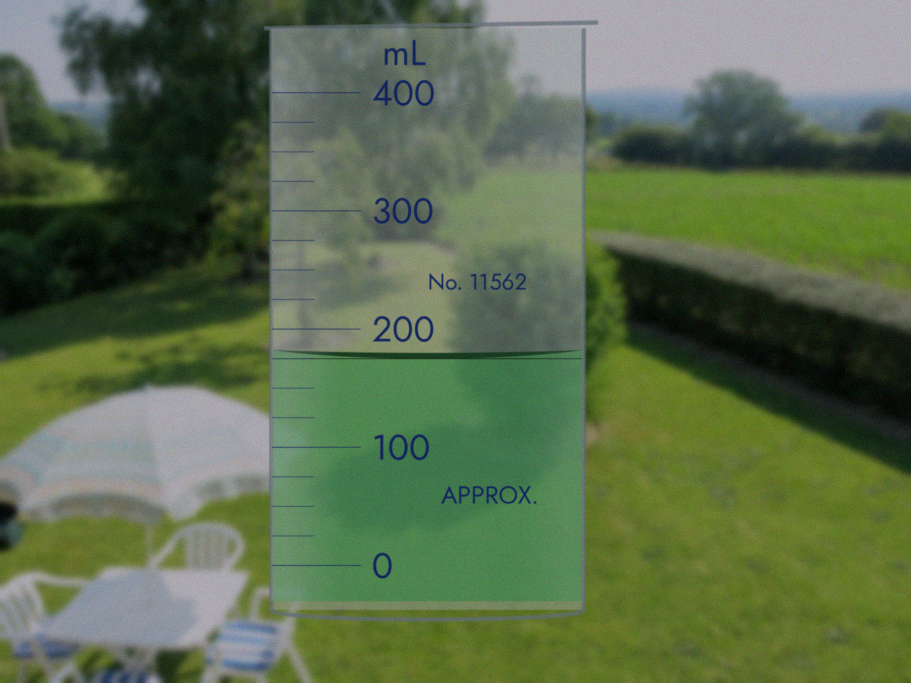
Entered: value=175 unit=mL
